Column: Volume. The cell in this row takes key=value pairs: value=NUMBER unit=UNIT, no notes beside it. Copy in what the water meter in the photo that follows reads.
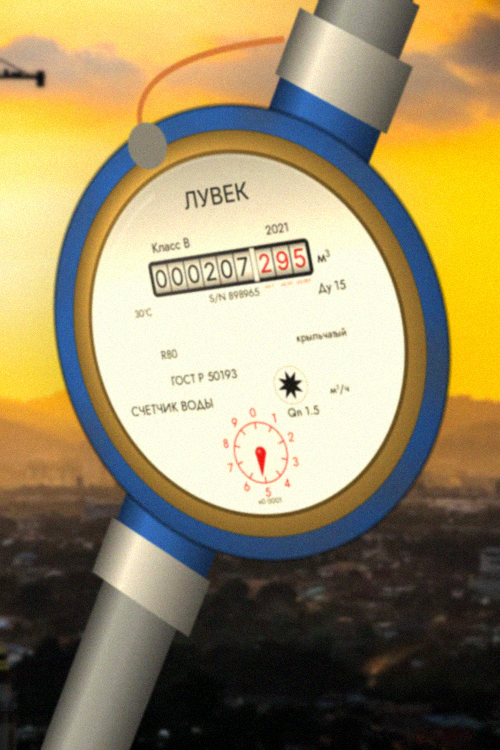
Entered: value=207.2955 unit=m³
